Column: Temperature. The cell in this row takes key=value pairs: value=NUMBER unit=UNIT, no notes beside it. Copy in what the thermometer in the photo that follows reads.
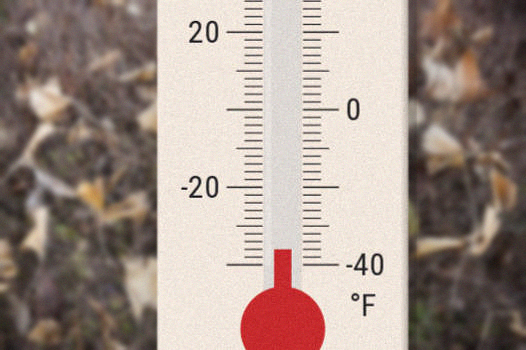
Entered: value=-36 unit=°F
